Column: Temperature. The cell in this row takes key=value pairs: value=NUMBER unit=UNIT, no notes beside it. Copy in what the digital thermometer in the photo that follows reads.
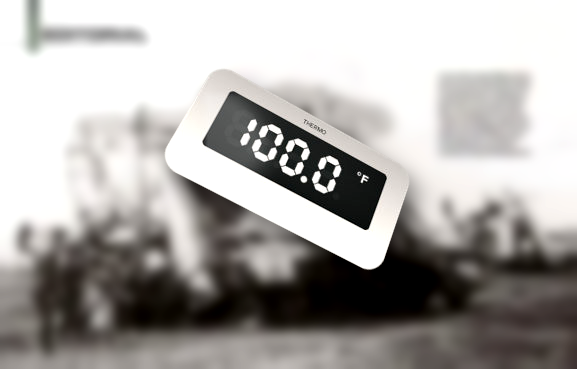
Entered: value=100.0 unit=°F
